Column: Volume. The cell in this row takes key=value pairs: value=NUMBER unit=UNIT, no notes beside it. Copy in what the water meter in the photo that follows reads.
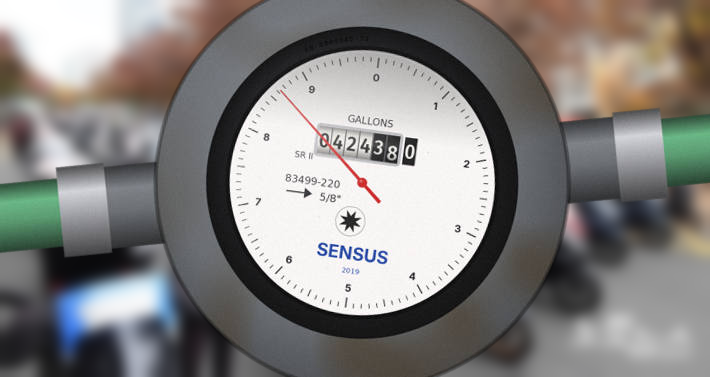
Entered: value=424378.6 unit=gal
